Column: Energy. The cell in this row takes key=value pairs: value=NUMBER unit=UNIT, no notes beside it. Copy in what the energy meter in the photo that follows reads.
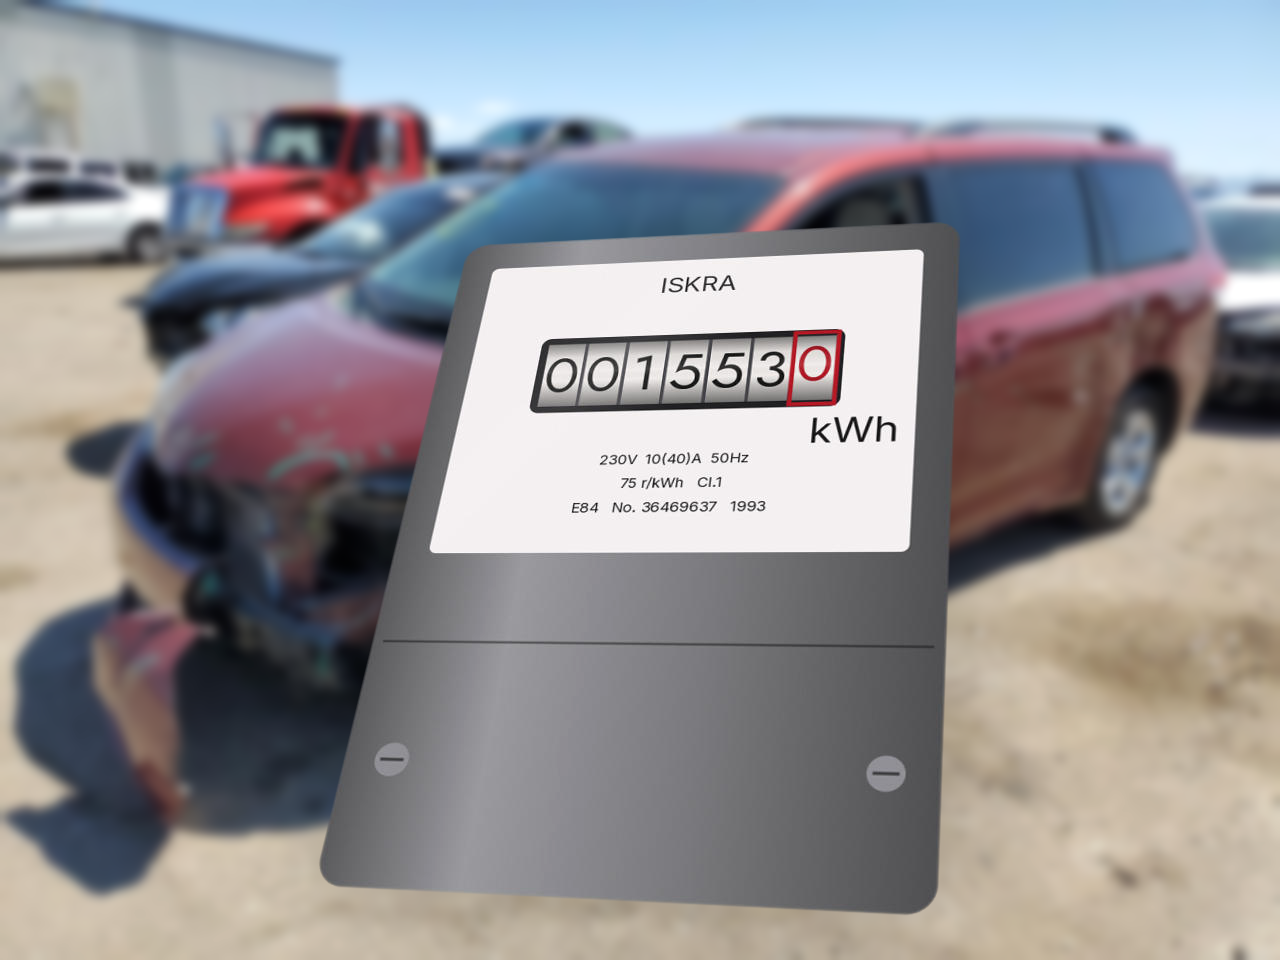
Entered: value=1553.0 unit=kWh
